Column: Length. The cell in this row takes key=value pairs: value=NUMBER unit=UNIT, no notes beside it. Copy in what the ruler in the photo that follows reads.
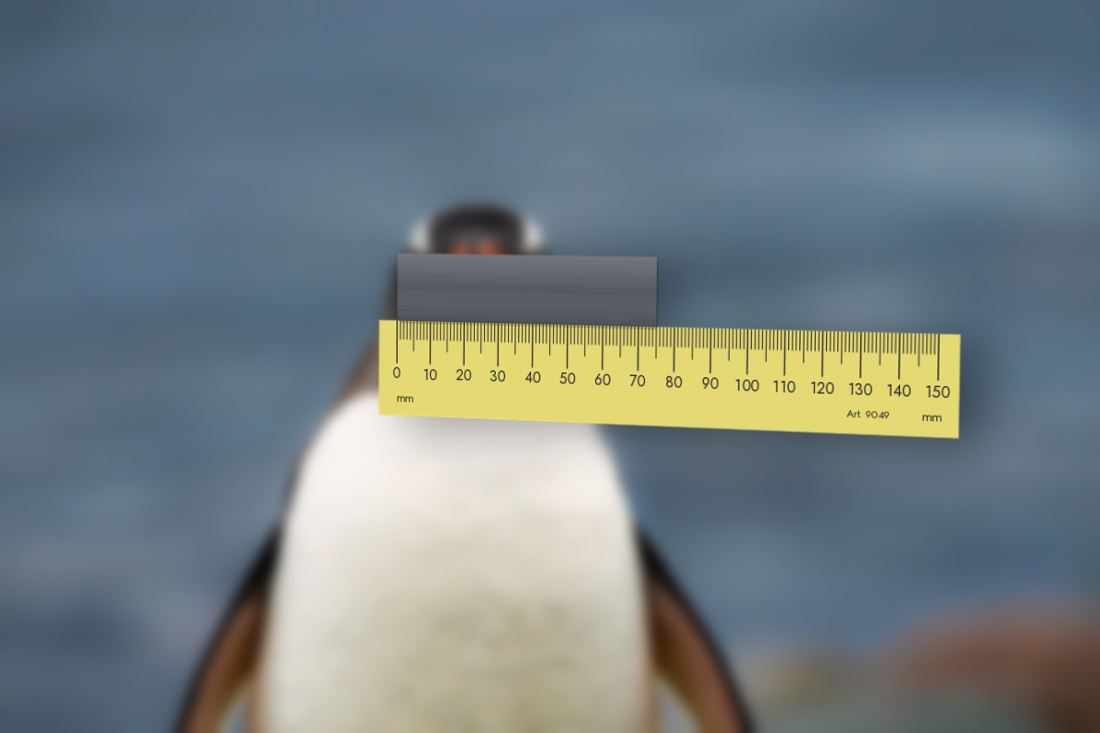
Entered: value=75 unit=mm
